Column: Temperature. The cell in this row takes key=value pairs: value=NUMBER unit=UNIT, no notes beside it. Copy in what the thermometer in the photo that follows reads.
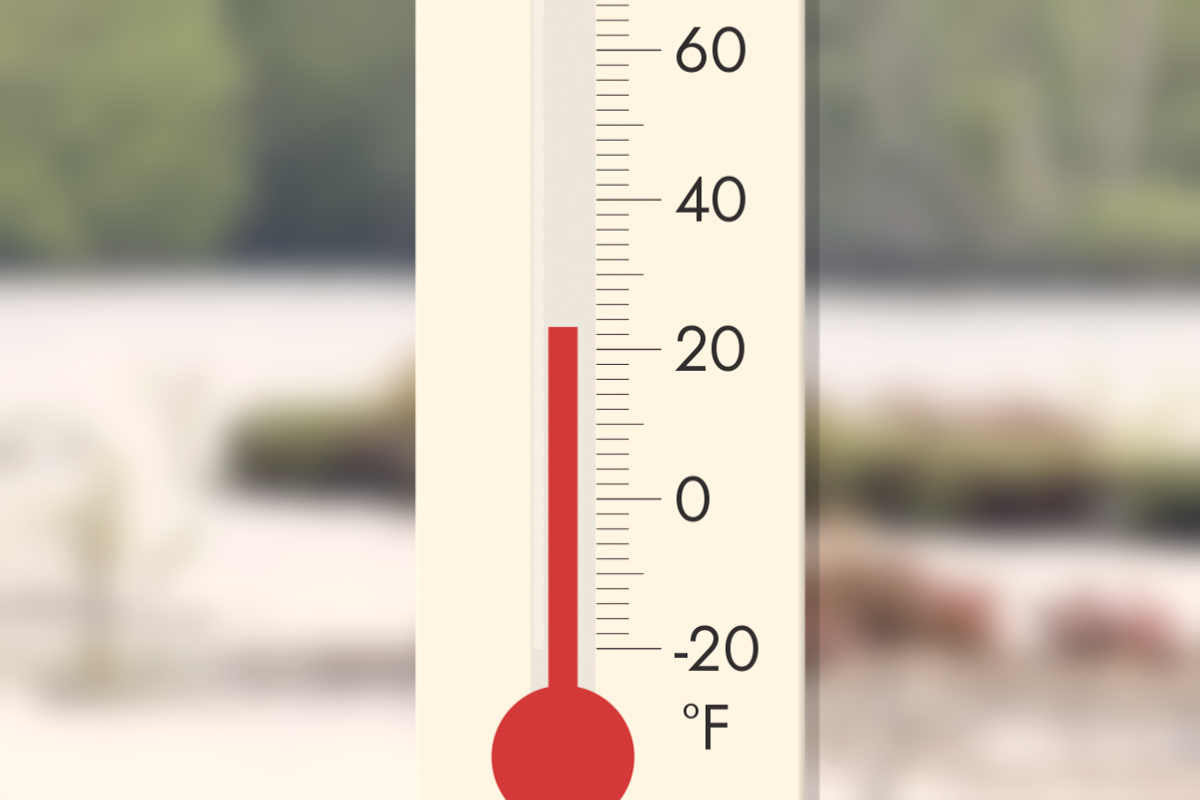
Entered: value=23 unit=°F
